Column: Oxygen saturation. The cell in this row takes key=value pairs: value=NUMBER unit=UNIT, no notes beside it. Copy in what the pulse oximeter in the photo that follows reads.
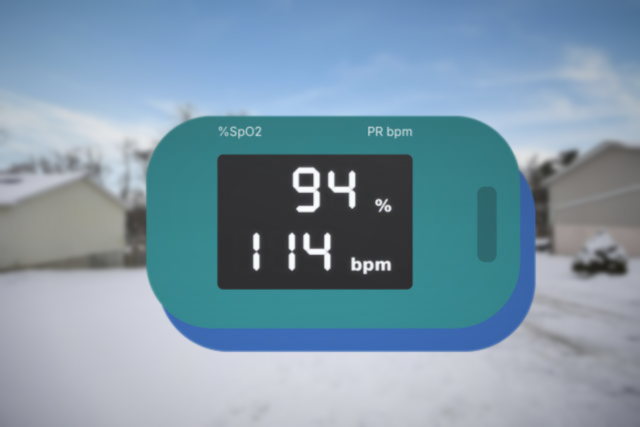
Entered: value=94 unit=%
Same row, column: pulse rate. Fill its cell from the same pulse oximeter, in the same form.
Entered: value=114 unit=bpm
